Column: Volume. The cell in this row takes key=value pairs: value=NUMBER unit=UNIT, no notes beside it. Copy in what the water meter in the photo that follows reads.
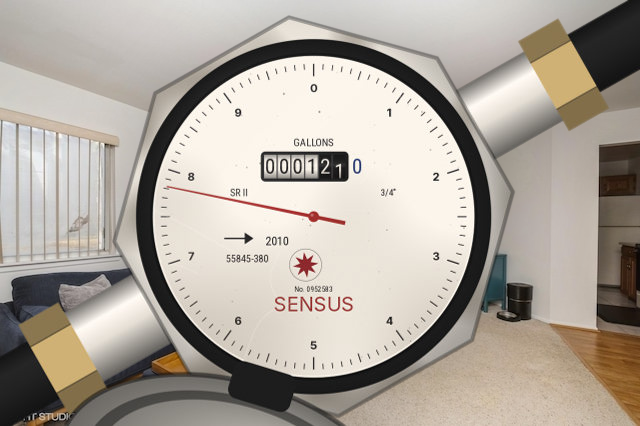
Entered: value=1207.8 unit=gal
